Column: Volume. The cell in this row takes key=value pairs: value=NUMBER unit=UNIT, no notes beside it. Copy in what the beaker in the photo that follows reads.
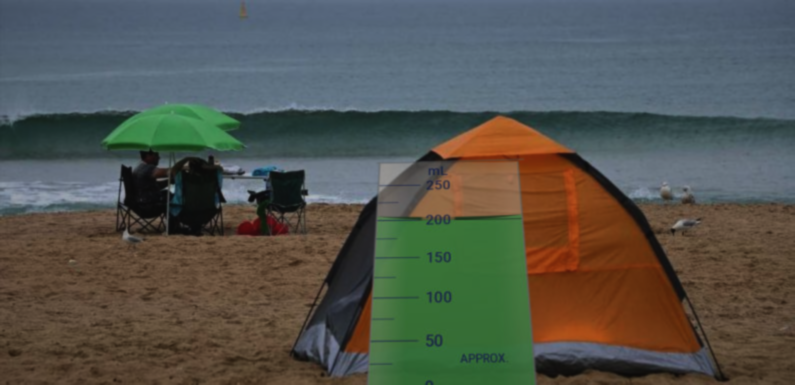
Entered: value=200 unit=mL
